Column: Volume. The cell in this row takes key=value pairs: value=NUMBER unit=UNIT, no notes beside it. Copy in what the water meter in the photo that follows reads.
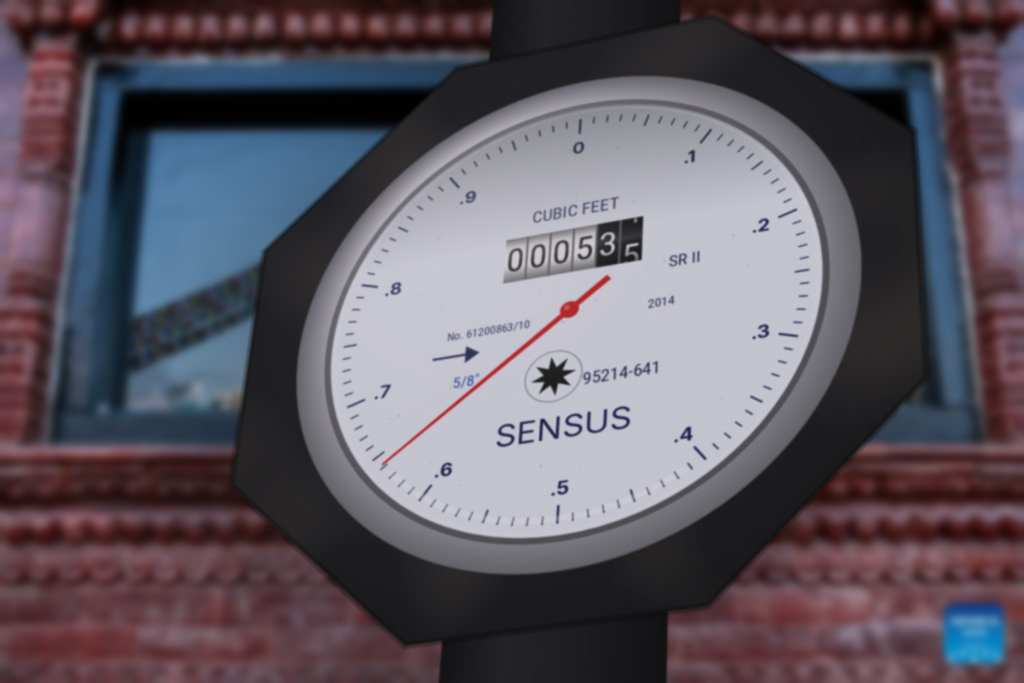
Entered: value=534.64 unit=ft³
